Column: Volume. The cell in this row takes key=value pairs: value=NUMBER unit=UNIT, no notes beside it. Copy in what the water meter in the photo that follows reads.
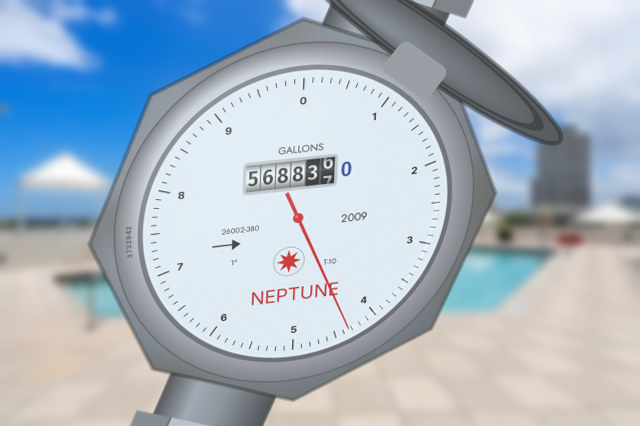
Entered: value=5688364.3 unit=gal
